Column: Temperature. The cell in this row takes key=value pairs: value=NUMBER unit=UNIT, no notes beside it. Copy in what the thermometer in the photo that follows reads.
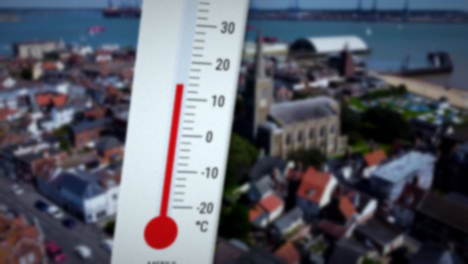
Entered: value=14 unit=°C
